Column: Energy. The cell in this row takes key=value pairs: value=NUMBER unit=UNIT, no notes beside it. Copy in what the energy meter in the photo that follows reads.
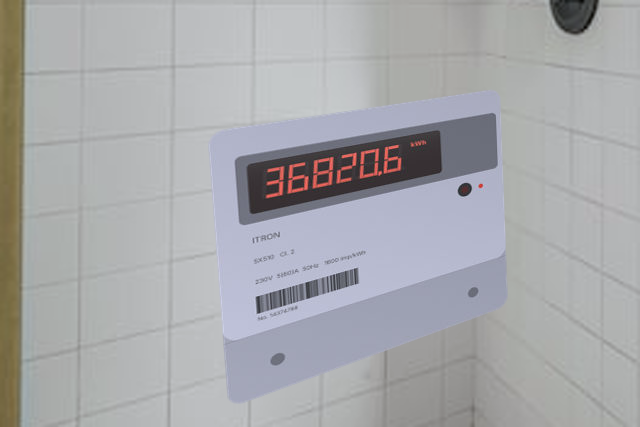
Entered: value=36820.6 unit=kWh
